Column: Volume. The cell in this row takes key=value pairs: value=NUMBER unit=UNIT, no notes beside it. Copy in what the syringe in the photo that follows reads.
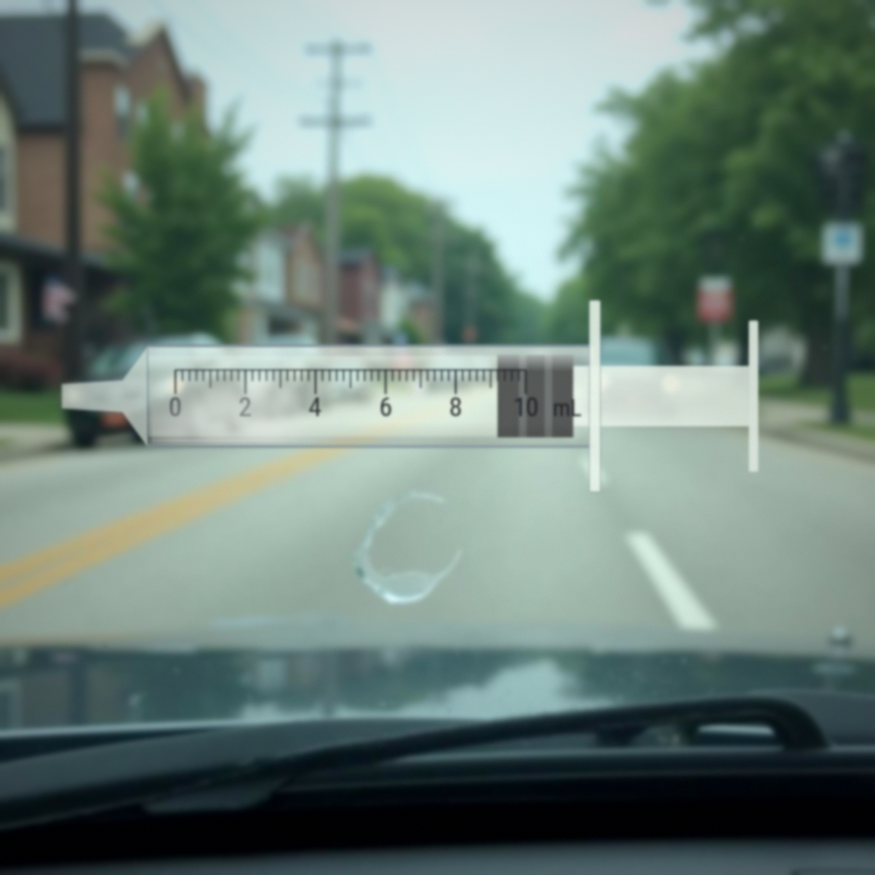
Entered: value=9.2 unit=mL
